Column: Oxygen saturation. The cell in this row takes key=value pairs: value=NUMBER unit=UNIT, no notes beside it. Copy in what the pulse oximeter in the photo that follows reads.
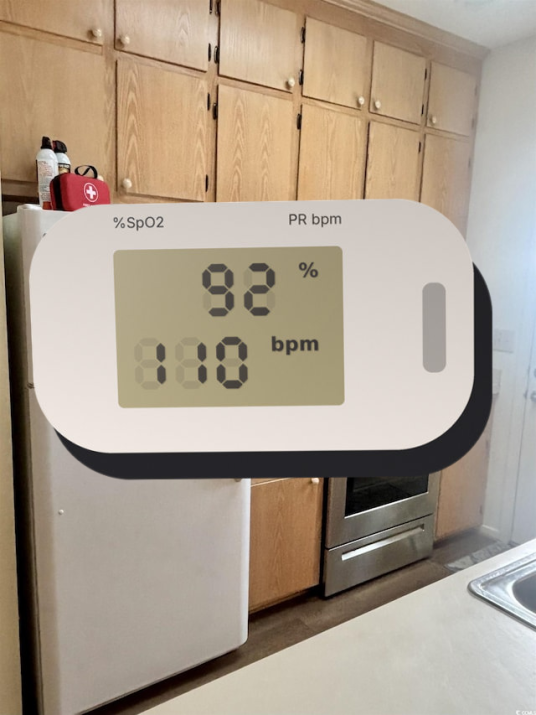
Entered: value=92 unit=%
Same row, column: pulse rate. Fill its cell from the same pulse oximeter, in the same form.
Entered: value=110 unit=bpm
